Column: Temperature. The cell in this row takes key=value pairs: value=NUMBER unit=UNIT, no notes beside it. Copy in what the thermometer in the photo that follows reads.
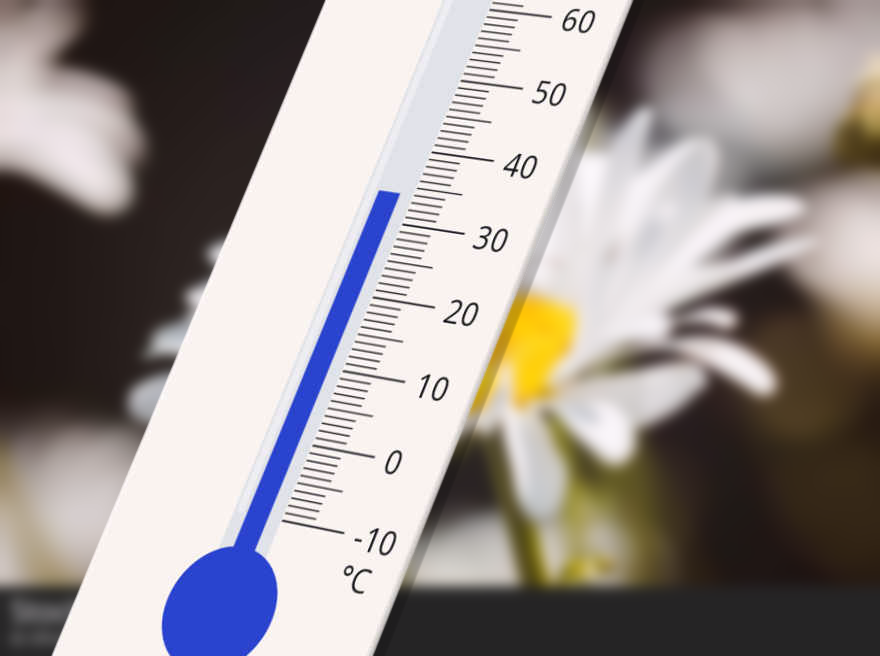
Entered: value=34 unit=°C
